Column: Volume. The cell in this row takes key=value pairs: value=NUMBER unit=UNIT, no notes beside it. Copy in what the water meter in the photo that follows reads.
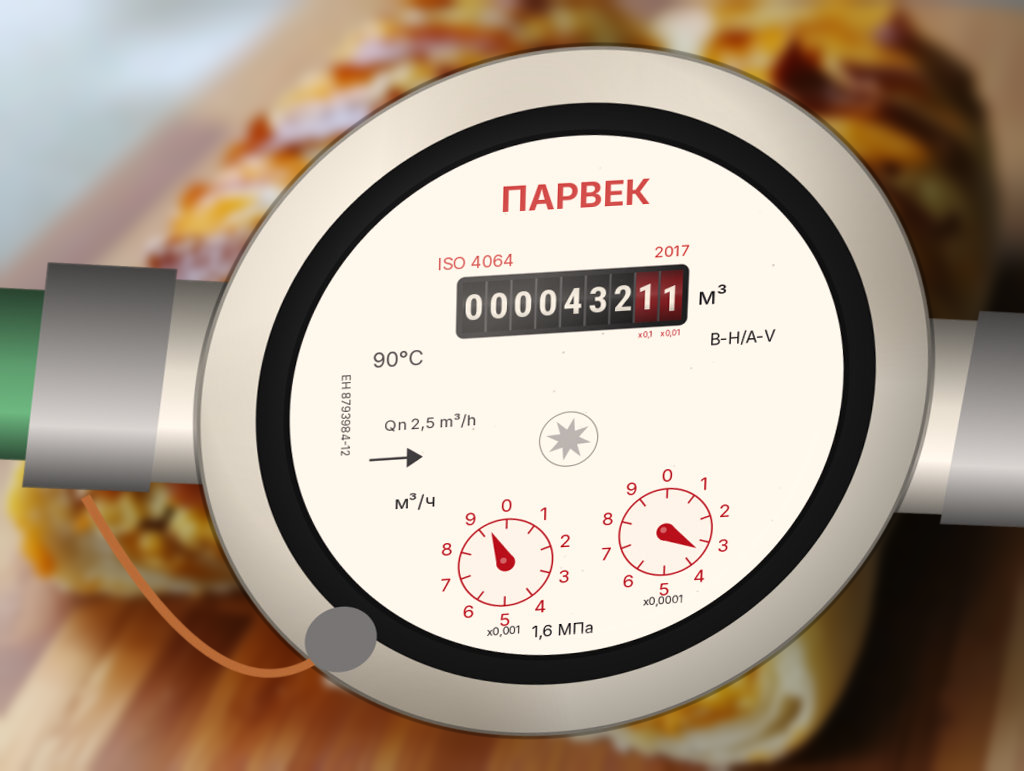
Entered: value=432.1093 unit=m³
